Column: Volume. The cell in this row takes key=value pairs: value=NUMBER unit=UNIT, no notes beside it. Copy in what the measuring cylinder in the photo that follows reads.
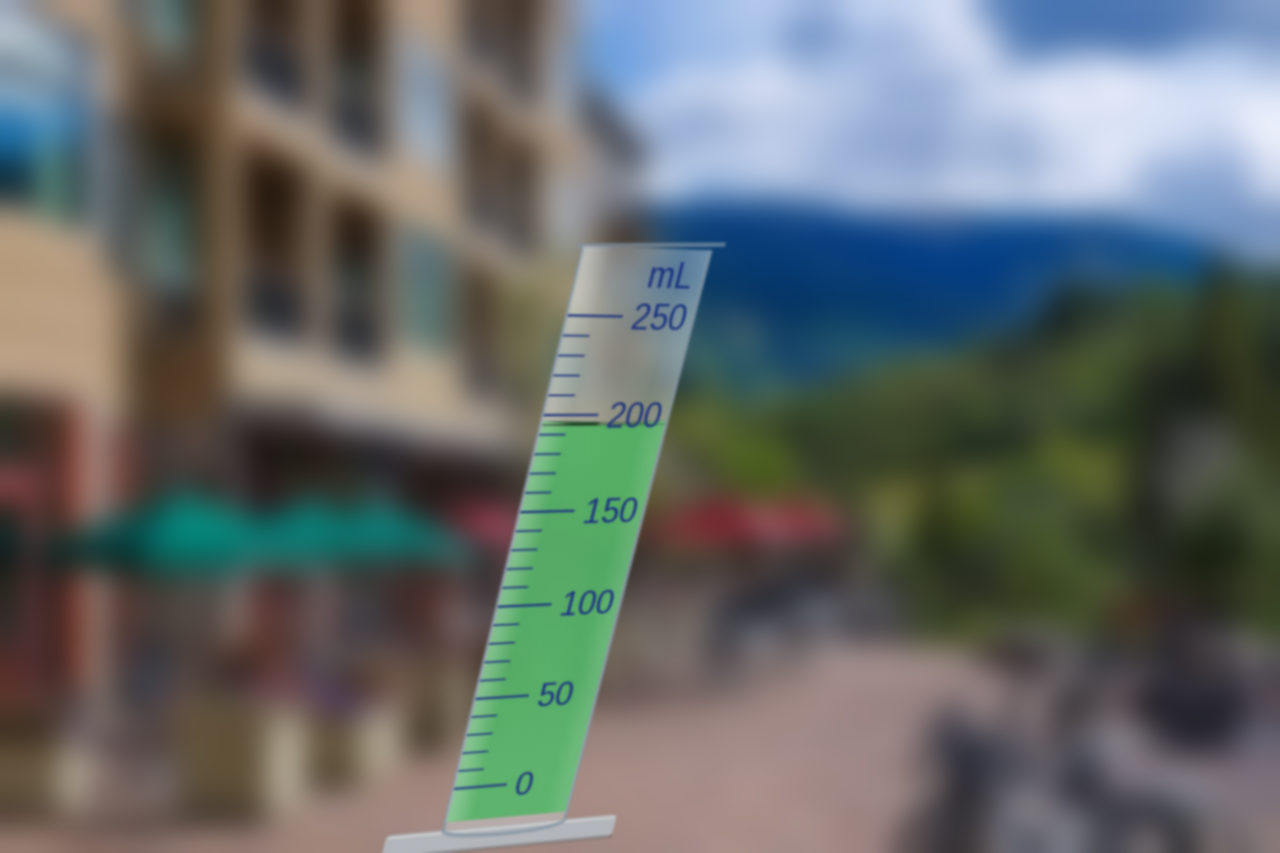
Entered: value=195 unit=mL
